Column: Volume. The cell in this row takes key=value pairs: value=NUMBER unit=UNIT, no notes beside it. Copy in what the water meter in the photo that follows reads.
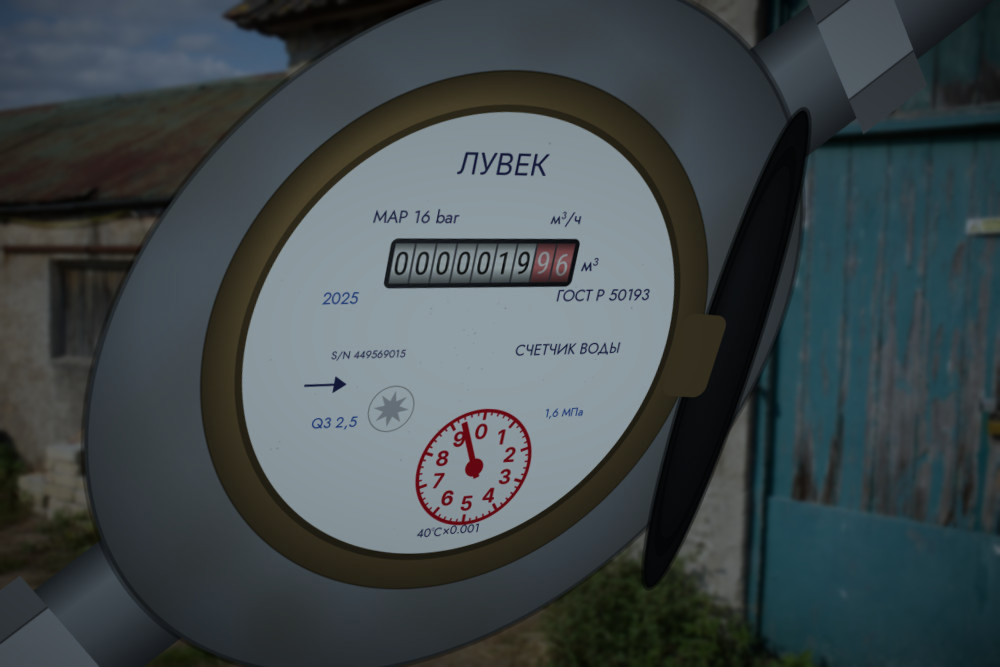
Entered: value=19.959 unit=m³
